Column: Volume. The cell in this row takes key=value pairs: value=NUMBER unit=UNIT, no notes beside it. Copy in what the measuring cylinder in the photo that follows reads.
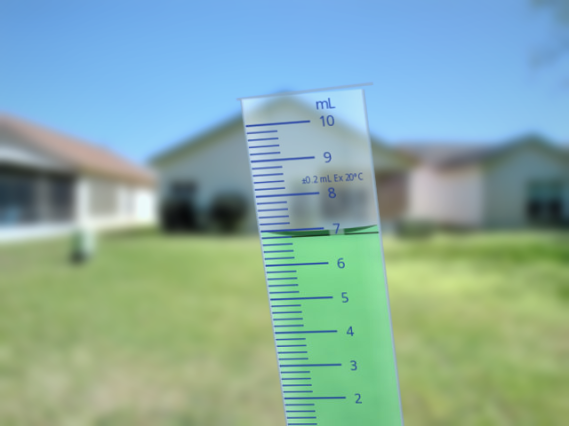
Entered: value=6.8 unit=mL
